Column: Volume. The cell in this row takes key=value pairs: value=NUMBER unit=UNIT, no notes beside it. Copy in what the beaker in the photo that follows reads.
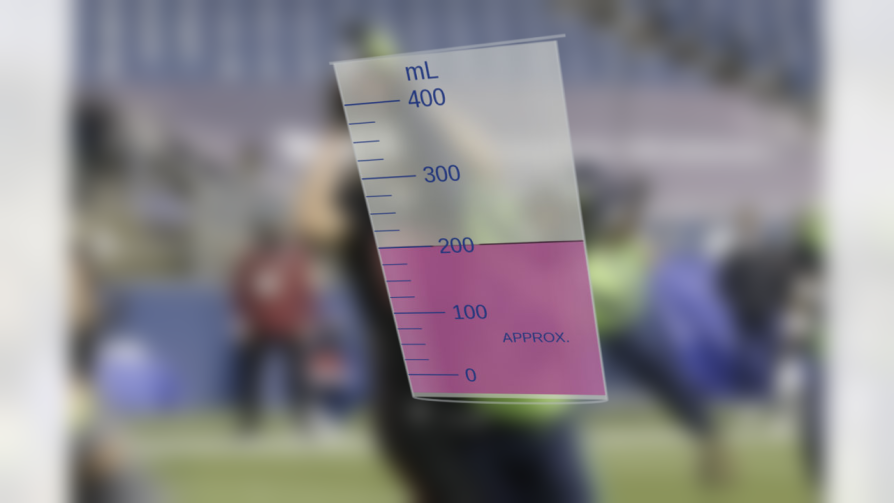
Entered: value=200 unit=mL
